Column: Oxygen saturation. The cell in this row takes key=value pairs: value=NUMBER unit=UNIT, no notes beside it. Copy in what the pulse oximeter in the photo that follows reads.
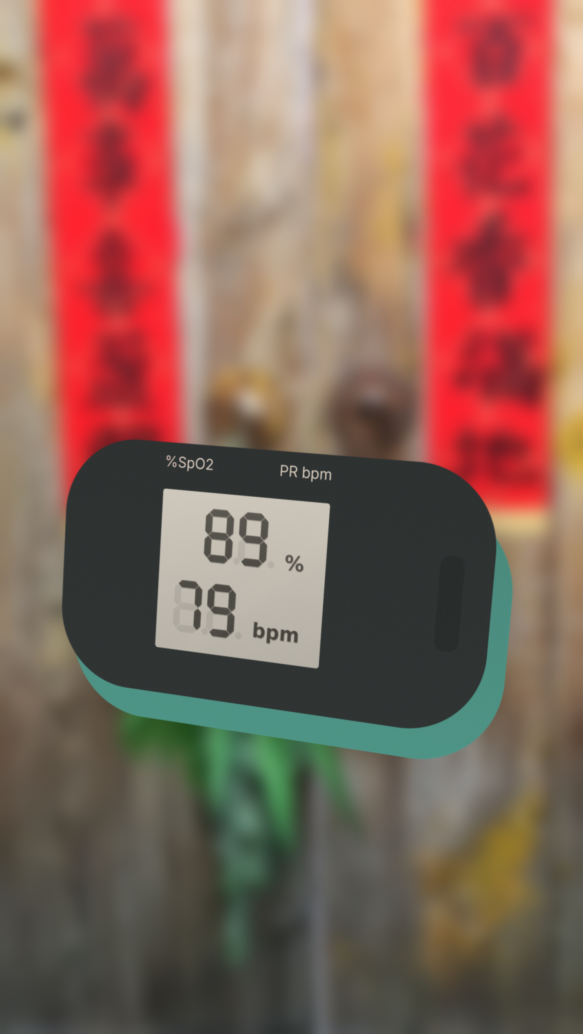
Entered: value=89 unit=%
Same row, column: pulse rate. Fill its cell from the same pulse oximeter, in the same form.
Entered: value=79 unit=bpm
